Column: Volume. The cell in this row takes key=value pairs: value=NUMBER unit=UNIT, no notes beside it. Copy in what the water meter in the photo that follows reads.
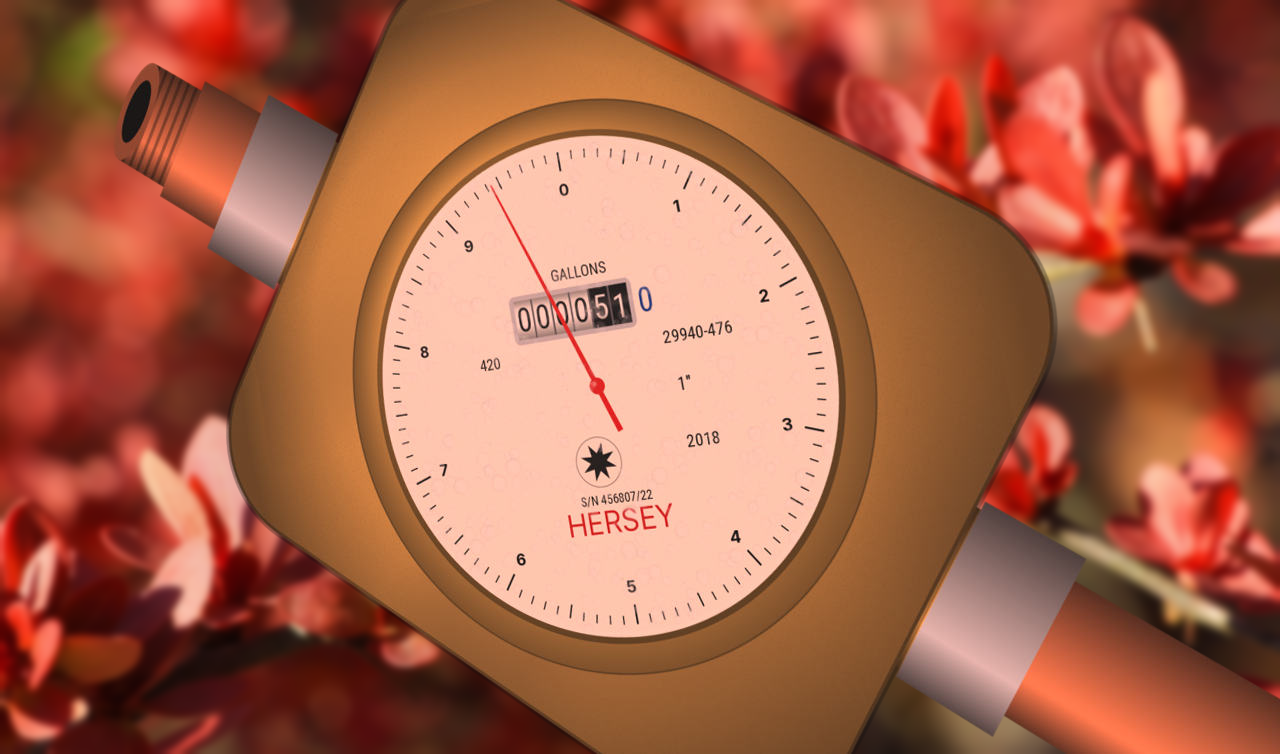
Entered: value=509.4 unit=gal
